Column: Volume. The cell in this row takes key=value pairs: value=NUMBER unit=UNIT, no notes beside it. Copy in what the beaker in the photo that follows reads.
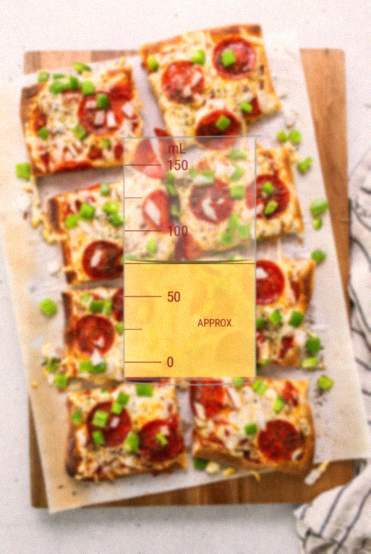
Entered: value=75 unit=mL
